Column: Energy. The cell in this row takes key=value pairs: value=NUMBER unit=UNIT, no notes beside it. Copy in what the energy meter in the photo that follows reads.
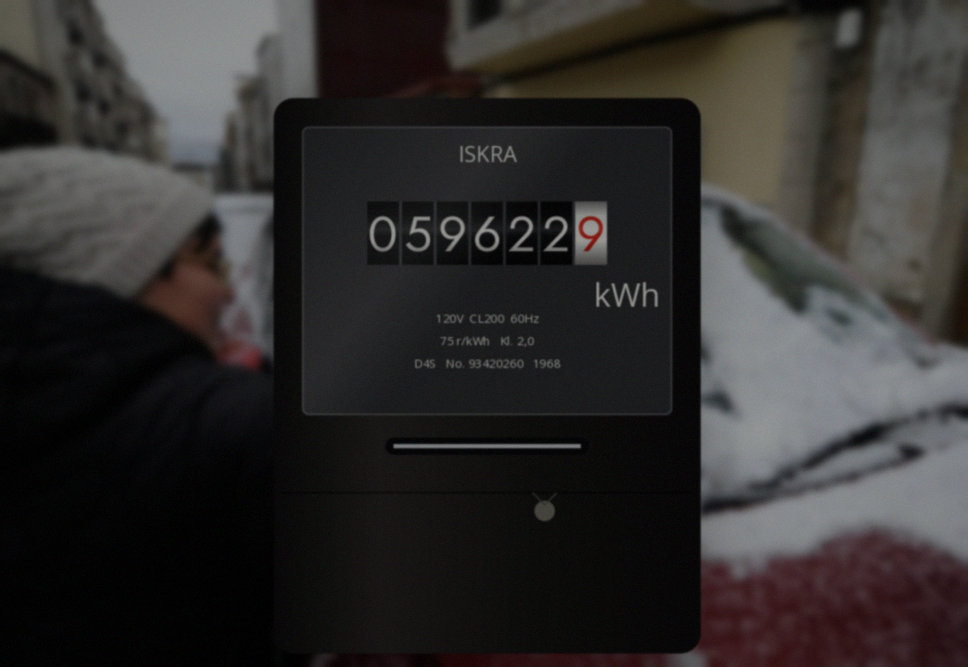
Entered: value=59622.9 unit=kWh
